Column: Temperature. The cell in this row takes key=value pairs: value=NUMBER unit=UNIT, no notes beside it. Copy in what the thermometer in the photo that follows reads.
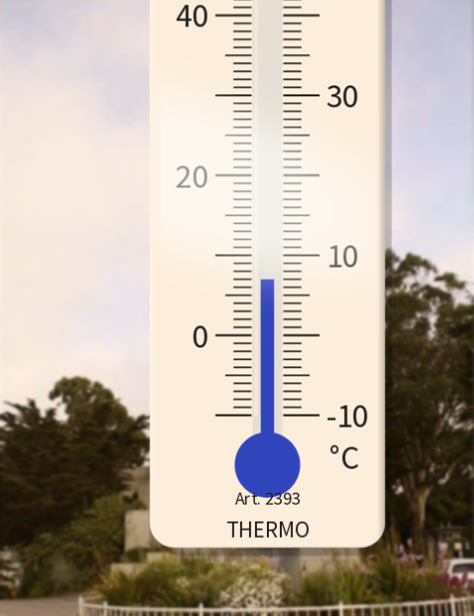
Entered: value=7 unit=°C
